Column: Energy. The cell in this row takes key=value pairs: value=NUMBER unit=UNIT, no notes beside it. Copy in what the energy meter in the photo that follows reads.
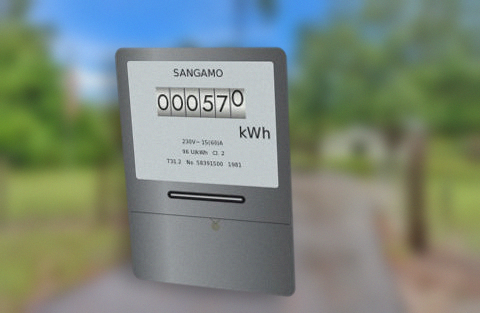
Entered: value=570 unit=kWh
